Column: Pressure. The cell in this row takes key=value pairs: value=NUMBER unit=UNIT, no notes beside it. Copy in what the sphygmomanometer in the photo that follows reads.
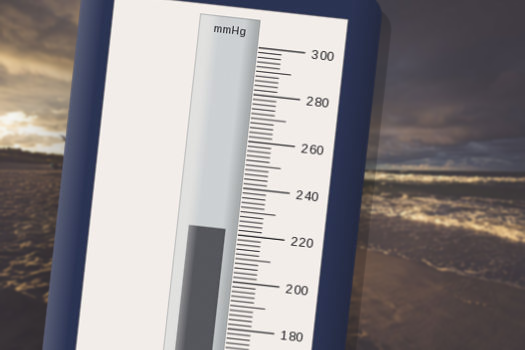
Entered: value=222 unit=mmHg
